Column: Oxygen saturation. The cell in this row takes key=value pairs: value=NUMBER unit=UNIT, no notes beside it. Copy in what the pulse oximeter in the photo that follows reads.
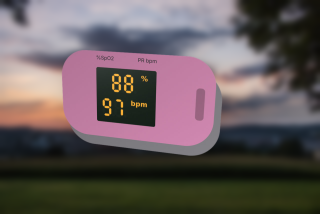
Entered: value=88 unit=%
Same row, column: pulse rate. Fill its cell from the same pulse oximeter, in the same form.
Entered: value=97 unit=bpm
